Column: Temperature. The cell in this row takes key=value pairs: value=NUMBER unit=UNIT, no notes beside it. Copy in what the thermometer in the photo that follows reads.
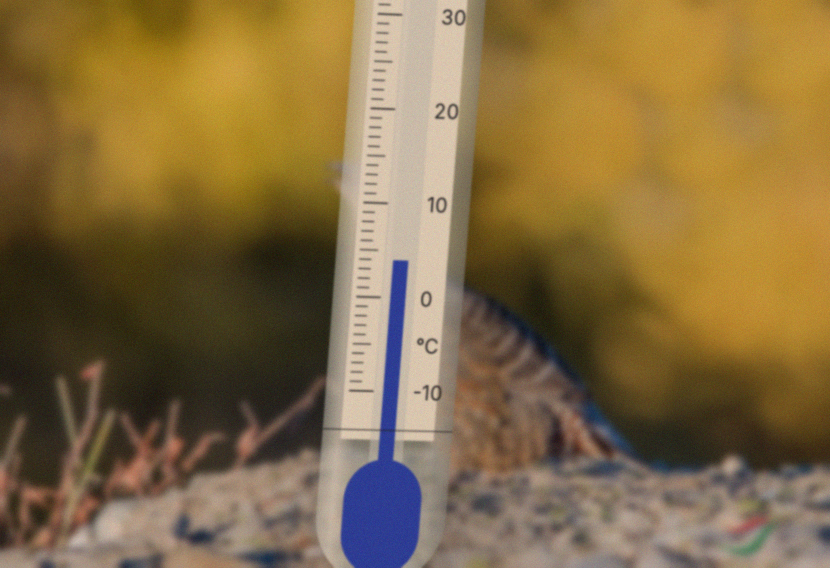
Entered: value=4 unit=°C
